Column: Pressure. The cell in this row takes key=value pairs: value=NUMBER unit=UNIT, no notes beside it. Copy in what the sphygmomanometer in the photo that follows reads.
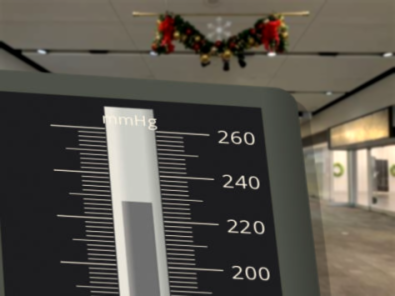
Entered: value=228 unit=mmHg
